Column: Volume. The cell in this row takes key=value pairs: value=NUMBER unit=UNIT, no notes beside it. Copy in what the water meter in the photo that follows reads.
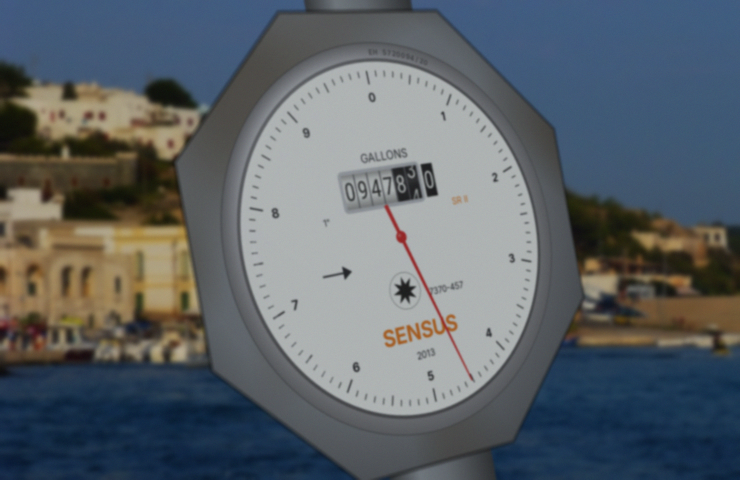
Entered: value=947834.5 unit=gal
